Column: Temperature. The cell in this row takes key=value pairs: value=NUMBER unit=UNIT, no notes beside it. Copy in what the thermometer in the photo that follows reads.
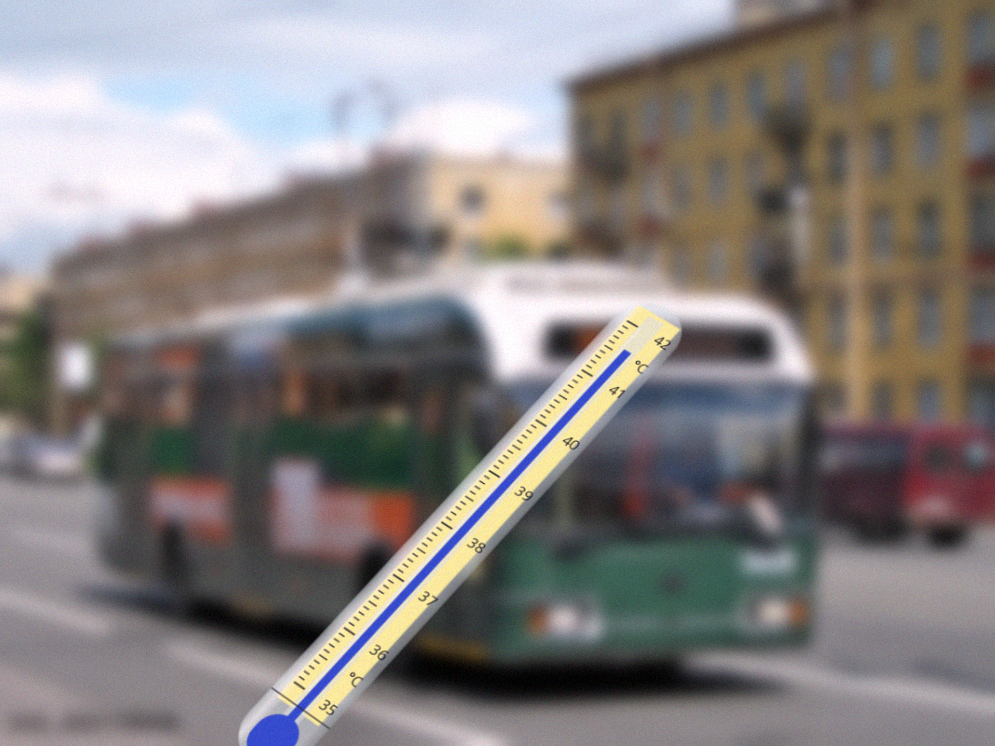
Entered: value=41.6 unit=°C
